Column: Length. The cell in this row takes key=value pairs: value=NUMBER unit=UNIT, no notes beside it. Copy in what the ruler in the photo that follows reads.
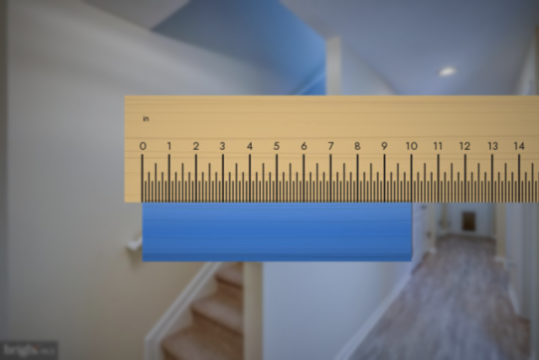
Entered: value=10 unit=in
